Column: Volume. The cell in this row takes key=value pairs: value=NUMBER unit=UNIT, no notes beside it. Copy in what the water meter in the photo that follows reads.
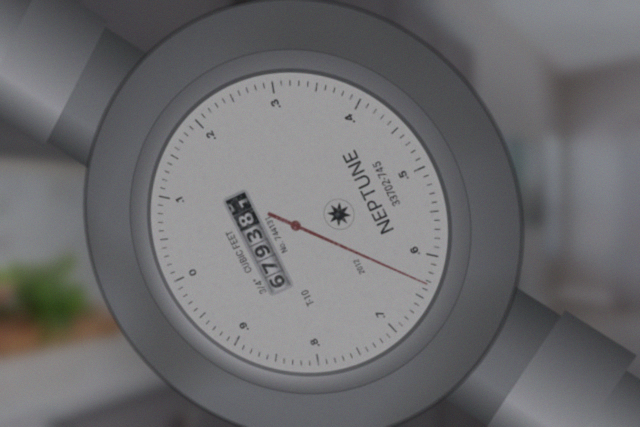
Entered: value=679380.63 unit=ft³
